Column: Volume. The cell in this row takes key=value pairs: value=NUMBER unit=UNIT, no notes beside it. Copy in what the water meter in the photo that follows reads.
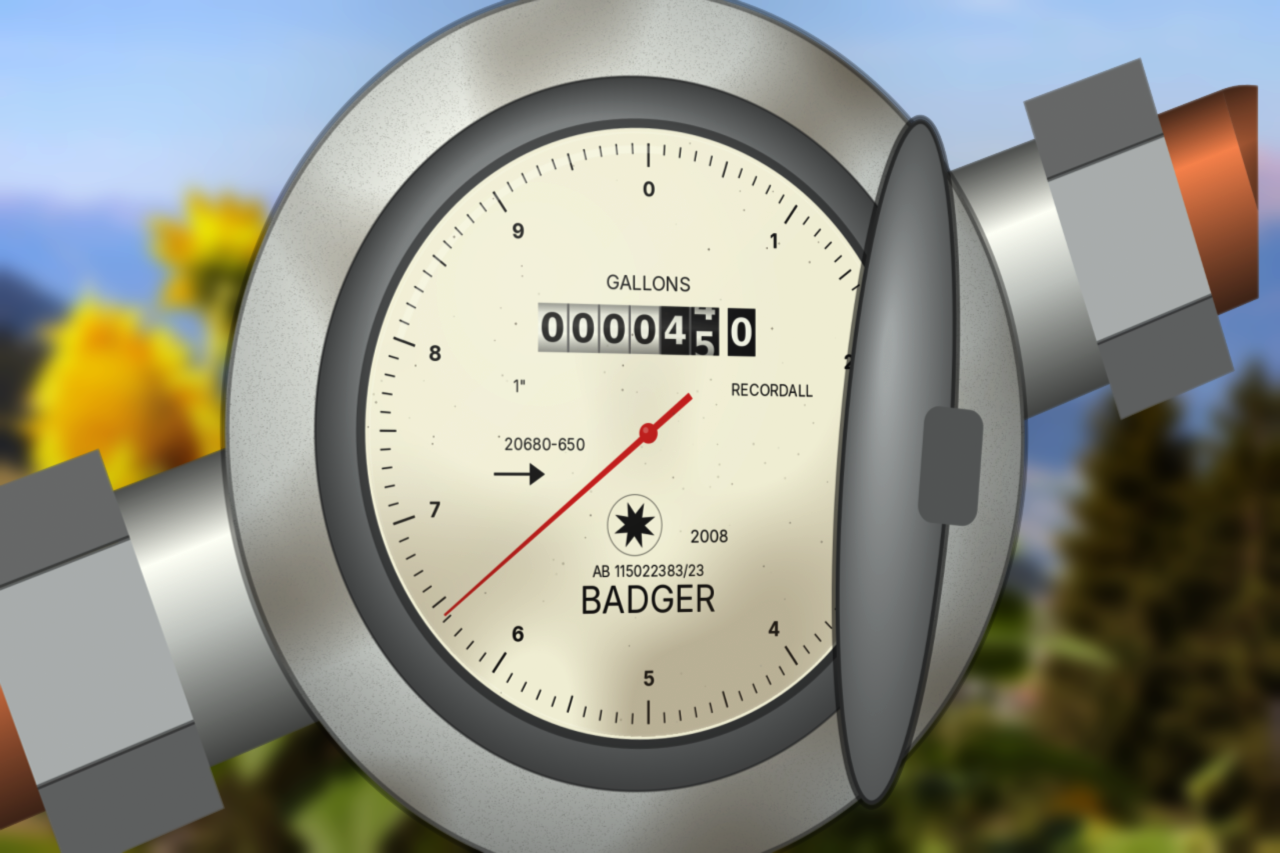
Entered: value=446.4 unit=gal
